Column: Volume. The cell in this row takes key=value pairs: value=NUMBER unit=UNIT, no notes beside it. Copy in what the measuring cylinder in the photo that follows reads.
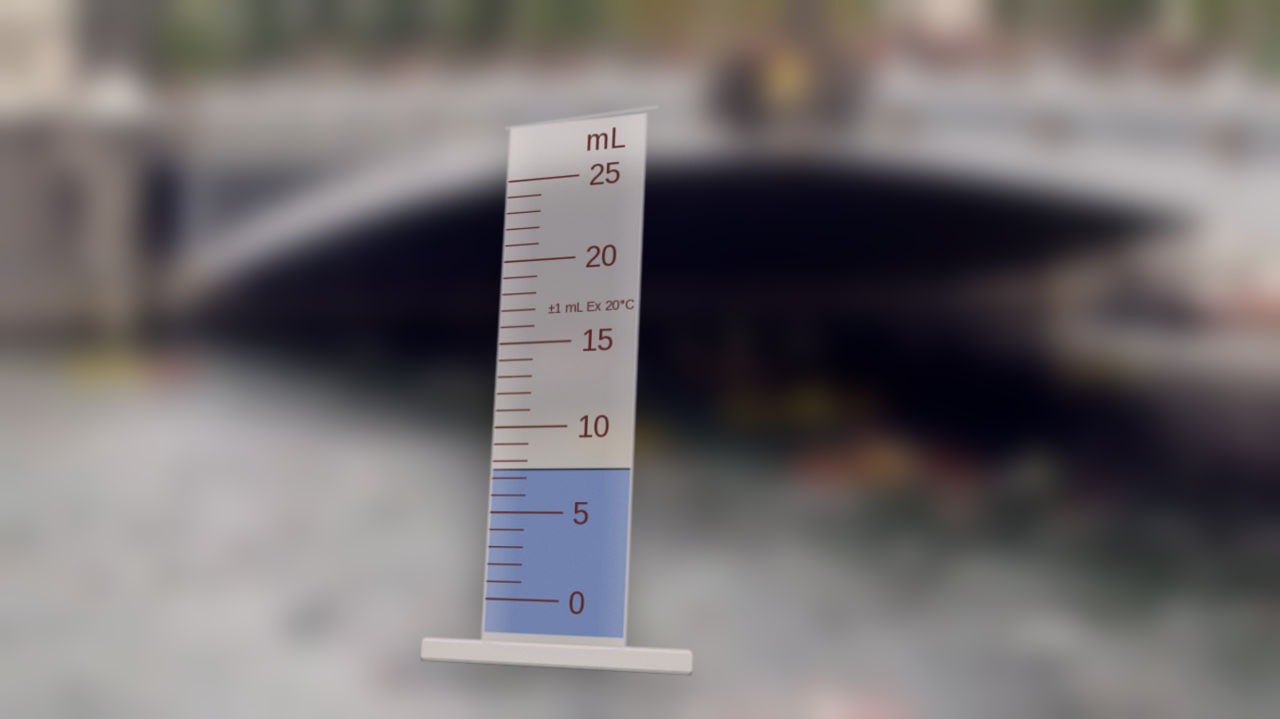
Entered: value=7.5 unit=mL
